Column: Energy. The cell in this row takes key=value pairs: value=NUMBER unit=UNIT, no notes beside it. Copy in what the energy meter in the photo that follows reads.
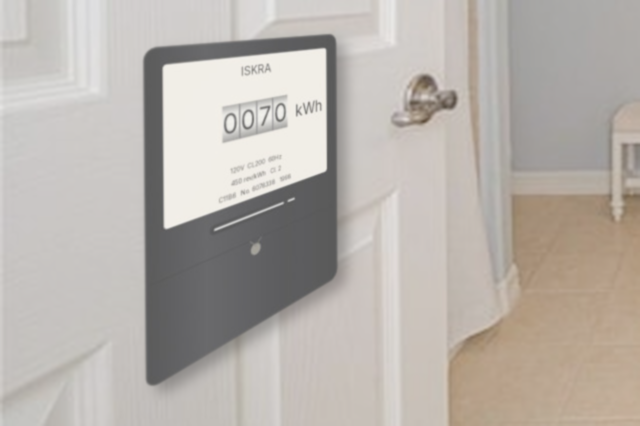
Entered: value=70 unit=kWh
